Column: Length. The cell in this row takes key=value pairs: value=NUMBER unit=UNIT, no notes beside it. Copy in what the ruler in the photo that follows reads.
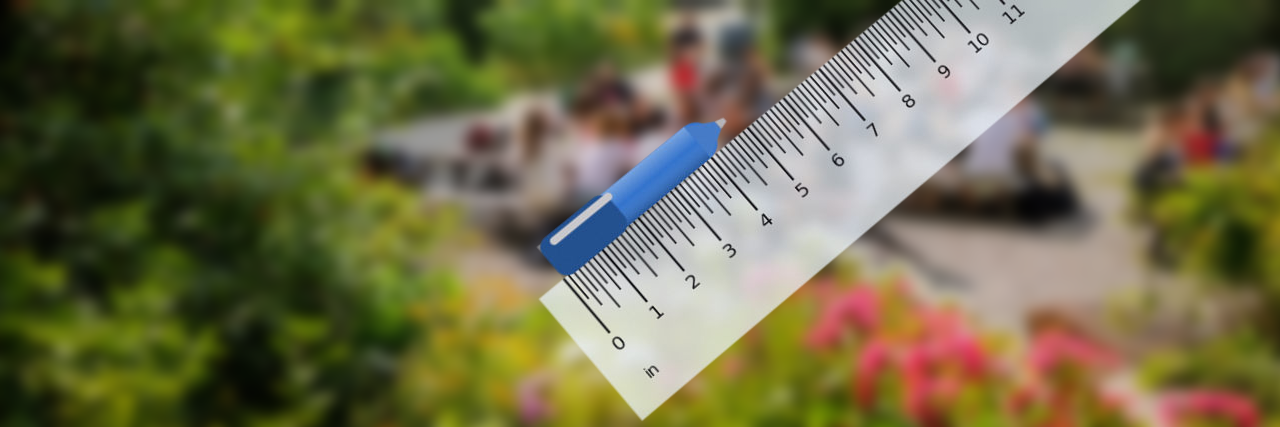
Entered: value=4.75 unit=in
